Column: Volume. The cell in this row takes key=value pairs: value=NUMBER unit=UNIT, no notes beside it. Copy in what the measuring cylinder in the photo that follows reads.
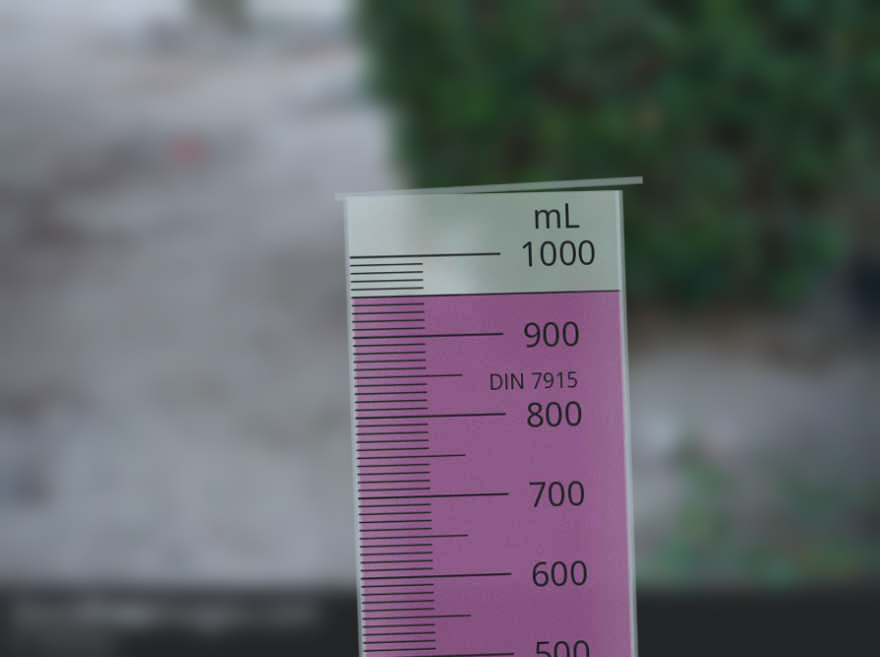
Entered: value=950 unit=mL
